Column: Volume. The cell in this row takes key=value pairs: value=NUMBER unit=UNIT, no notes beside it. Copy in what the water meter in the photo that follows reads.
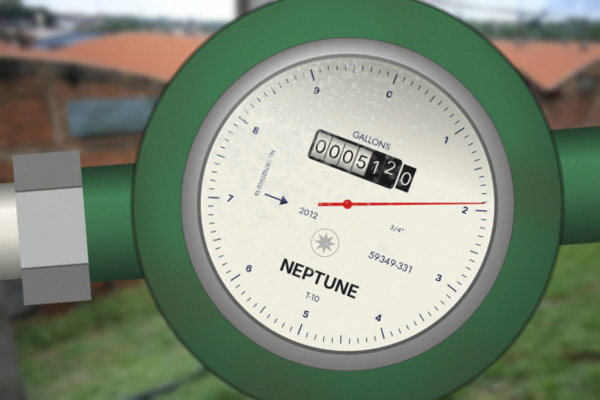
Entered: value=5121.9 unit=gal
